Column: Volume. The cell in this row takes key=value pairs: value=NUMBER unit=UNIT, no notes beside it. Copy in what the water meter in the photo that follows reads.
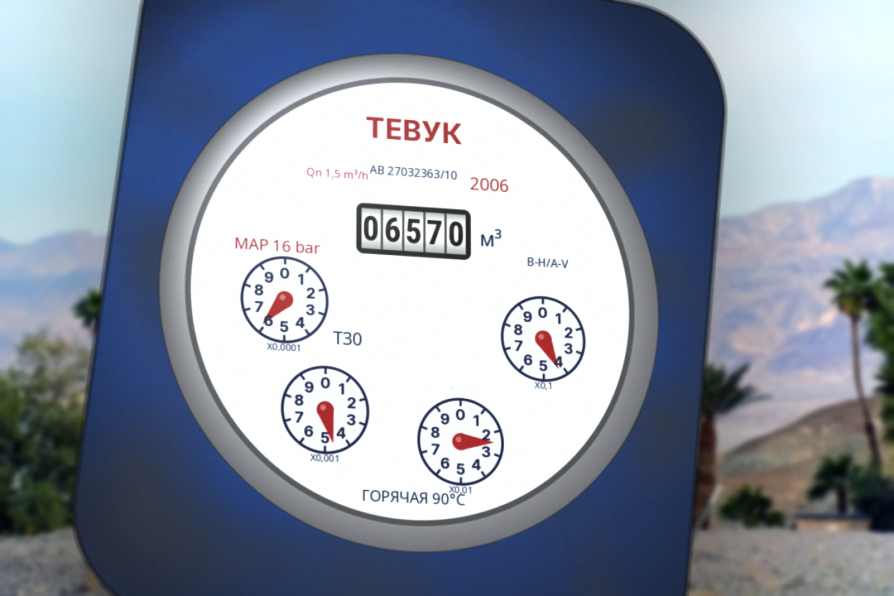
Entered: value=6570.4246 unit=m³
